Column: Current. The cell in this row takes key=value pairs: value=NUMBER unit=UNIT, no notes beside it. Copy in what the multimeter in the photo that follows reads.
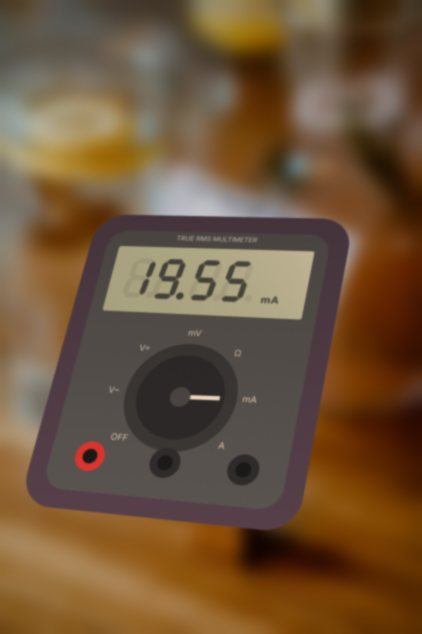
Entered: value=19.55 unit=mA
